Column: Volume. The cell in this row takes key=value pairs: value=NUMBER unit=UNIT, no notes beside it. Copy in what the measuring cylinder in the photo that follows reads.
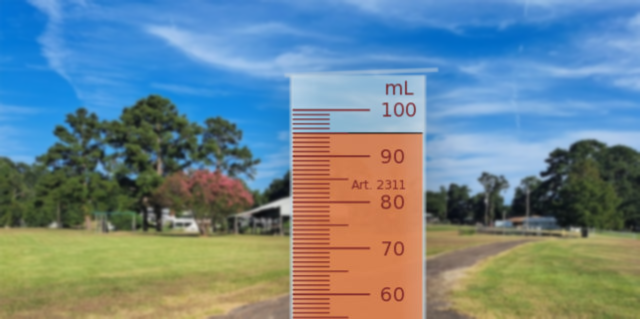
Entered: value=95 unit=mL
